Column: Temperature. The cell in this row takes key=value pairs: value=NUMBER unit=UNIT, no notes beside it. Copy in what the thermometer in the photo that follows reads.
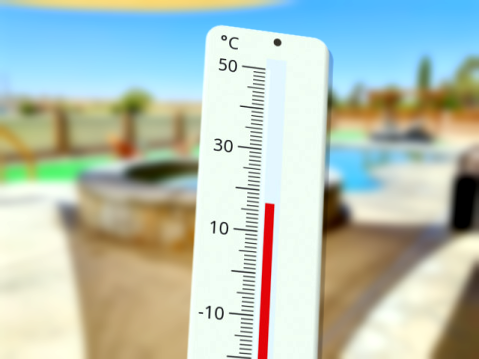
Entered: value=17 unit=°C
